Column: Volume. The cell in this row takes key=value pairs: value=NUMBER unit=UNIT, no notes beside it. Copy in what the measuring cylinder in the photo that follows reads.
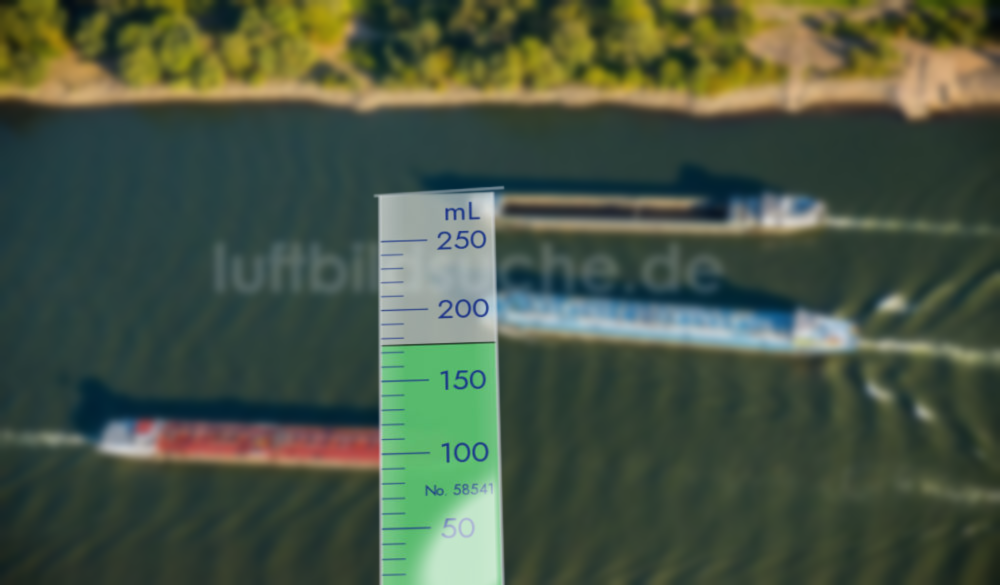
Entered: value=175 unit=mL
